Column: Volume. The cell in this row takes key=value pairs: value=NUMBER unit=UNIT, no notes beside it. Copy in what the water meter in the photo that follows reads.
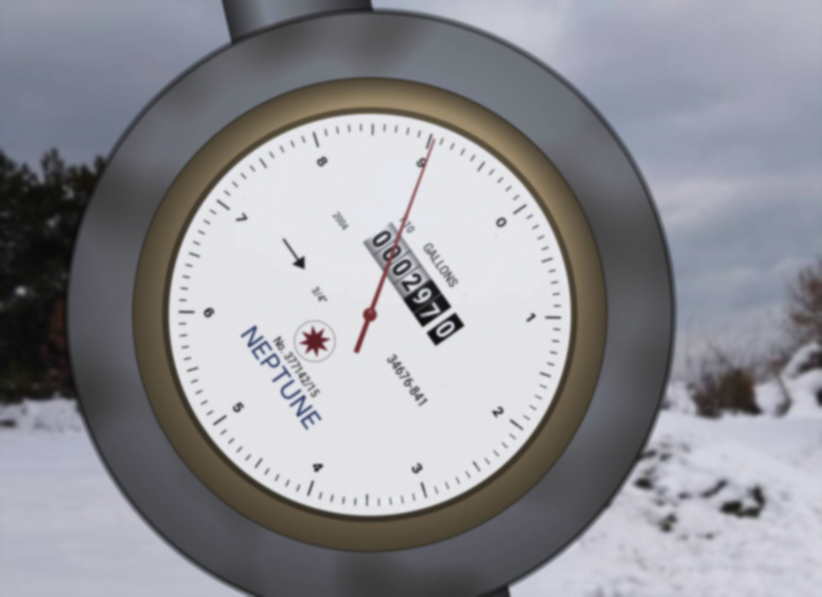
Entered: value=2969.0 unit=gal
